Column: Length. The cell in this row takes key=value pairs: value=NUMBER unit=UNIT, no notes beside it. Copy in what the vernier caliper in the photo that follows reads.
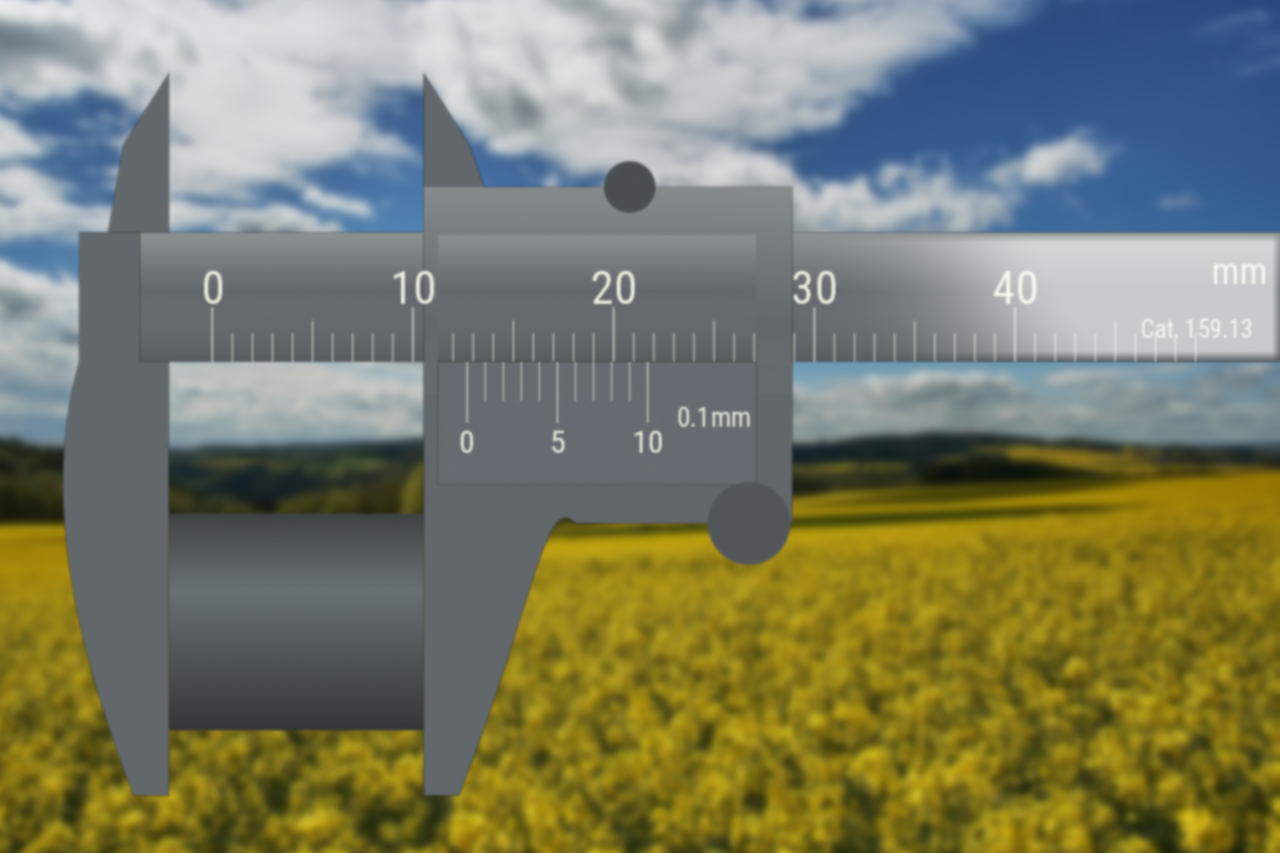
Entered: value=12.7 unit=mm
